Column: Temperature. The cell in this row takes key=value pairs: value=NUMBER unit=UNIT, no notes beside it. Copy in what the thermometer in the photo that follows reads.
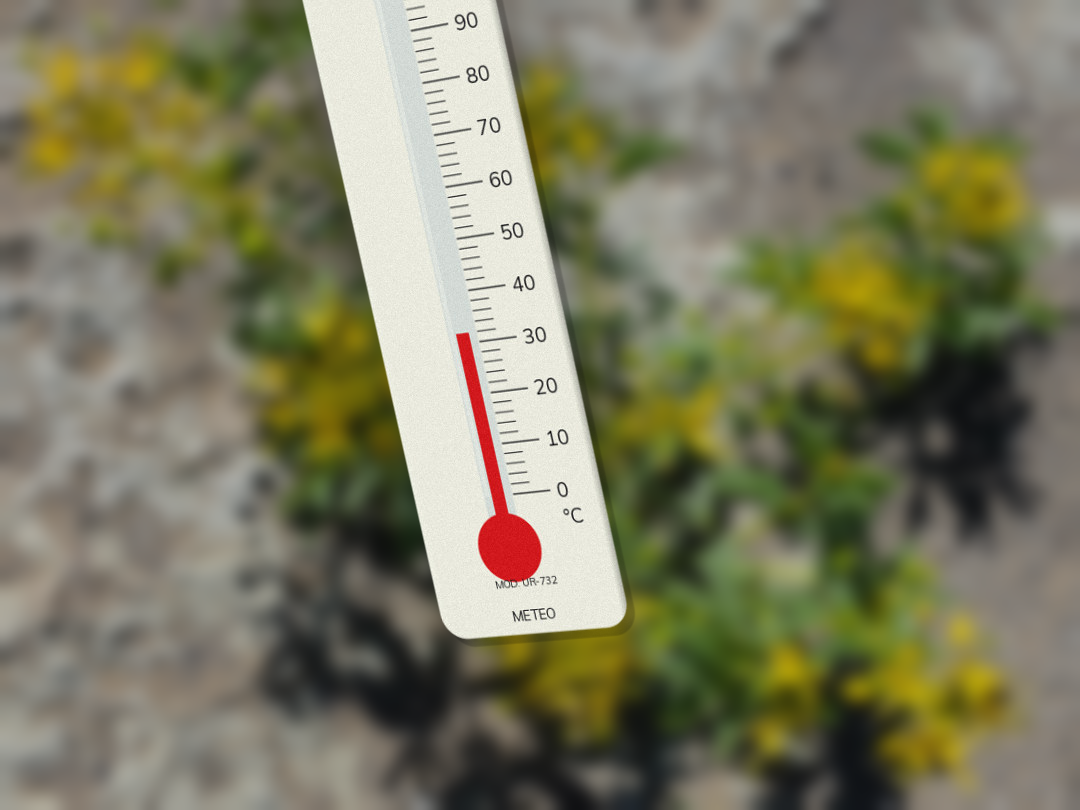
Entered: value=32 unit=°C
